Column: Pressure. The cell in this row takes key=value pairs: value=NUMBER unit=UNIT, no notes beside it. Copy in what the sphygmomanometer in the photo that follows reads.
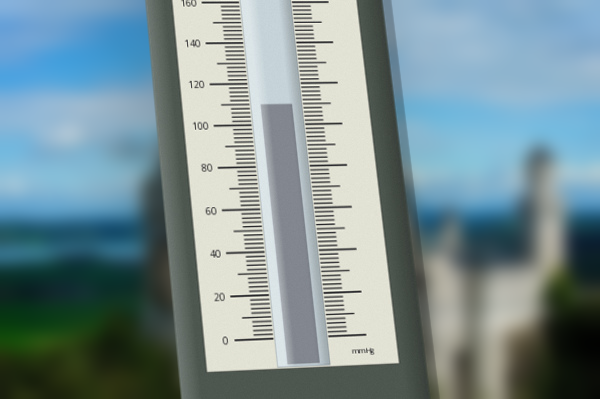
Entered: value=110 unit=mmHg
